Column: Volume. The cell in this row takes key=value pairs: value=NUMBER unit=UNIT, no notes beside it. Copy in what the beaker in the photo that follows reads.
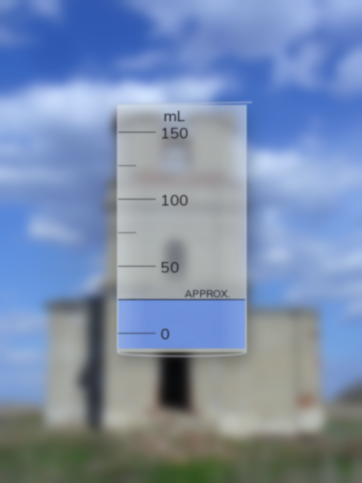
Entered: value=25 unit=mL
